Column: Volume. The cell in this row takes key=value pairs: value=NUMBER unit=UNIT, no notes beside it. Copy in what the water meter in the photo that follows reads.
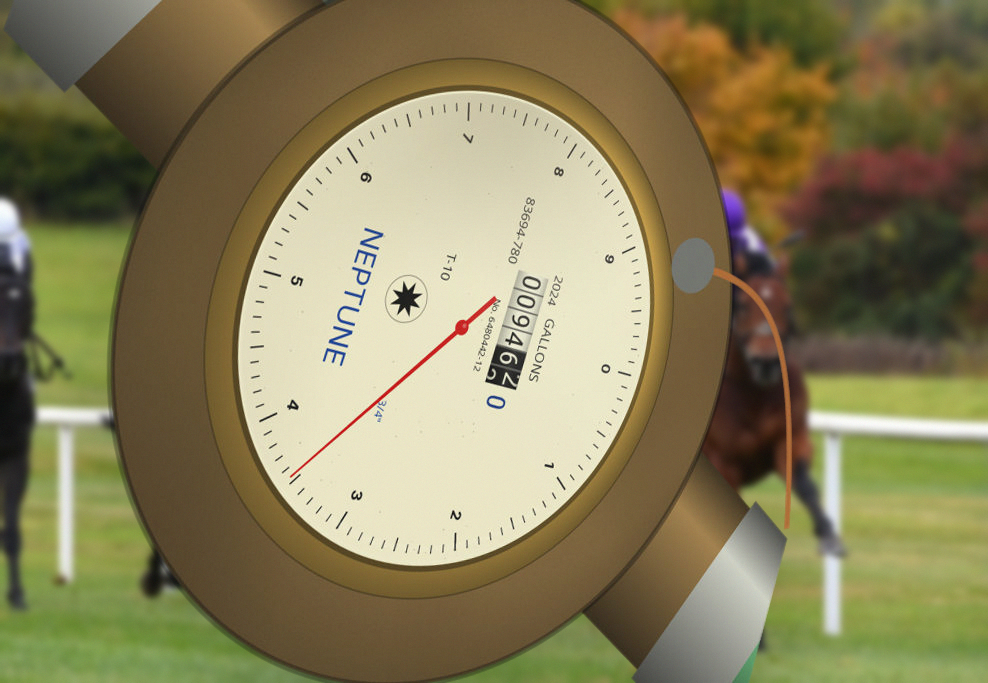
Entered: value=94623.5 unit=gal
